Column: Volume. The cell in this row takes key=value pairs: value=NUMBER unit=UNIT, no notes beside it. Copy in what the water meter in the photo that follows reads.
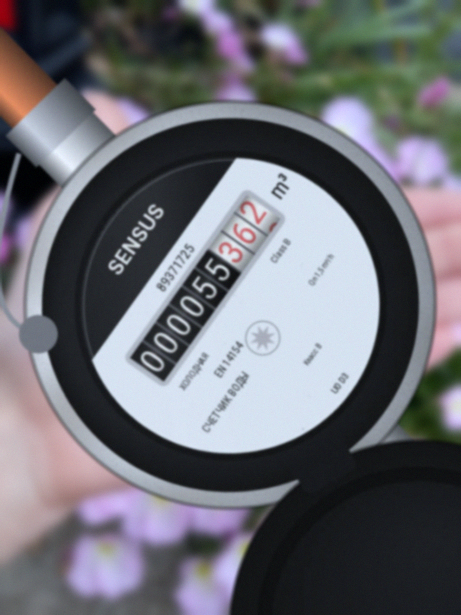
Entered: value=55.362 unit=m³
